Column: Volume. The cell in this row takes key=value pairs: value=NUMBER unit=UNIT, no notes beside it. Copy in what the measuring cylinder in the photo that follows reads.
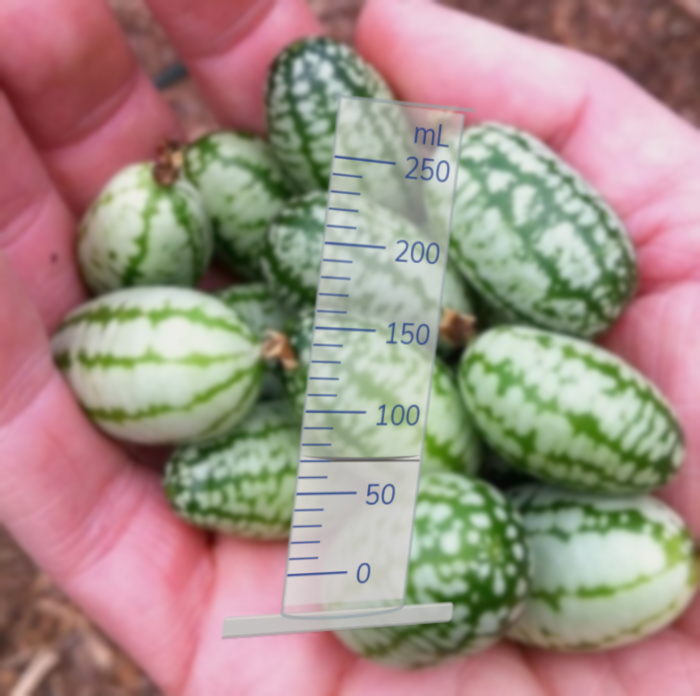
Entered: value=70 unit=mL
